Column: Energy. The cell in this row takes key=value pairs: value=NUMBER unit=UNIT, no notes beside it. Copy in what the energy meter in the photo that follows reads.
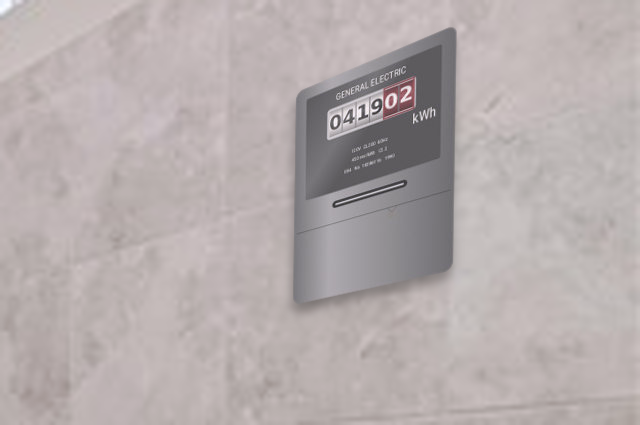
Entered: value=419.02 unit=kWh
